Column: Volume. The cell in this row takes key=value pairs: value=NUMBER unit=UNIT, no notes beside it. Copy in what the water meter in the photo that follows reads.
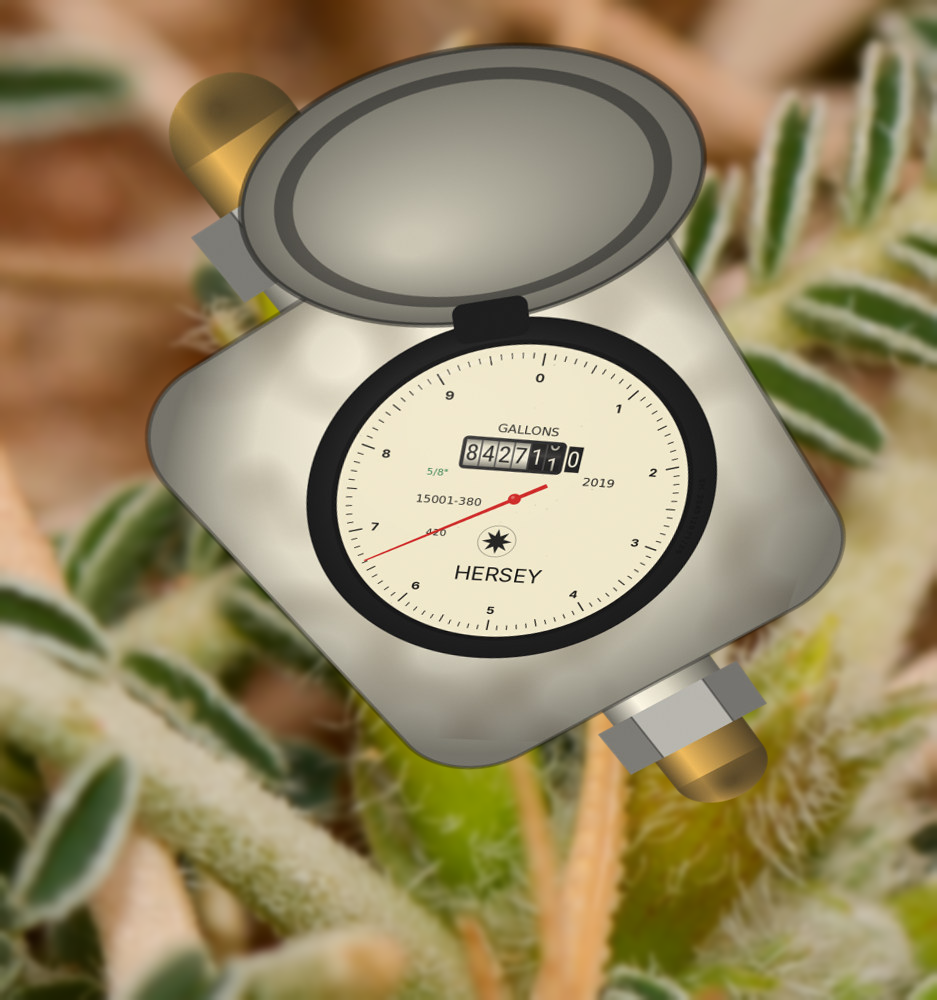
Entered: value=8427106.6 unit=gal
